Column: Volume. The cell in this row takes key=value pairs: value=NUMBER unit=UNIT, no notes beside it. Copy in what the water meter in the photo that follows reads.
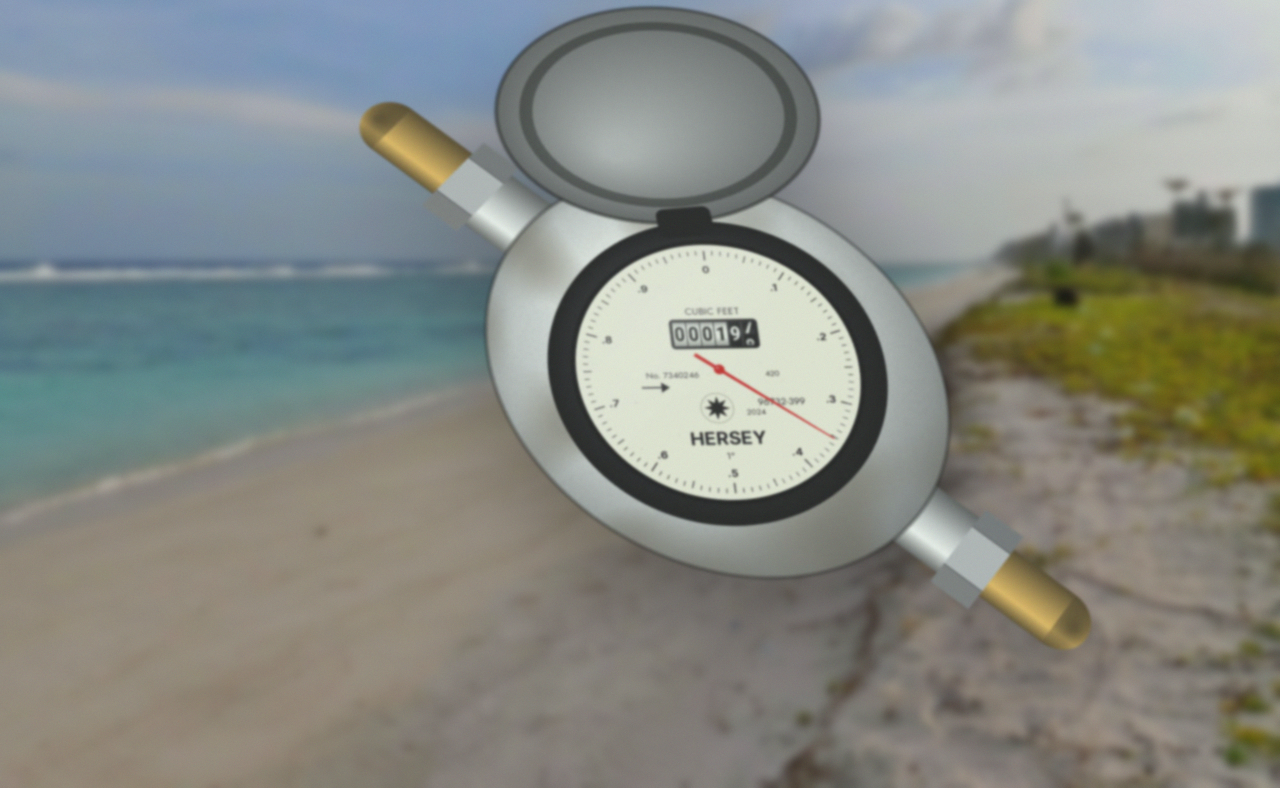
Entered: value=197.35 unit=ft³
